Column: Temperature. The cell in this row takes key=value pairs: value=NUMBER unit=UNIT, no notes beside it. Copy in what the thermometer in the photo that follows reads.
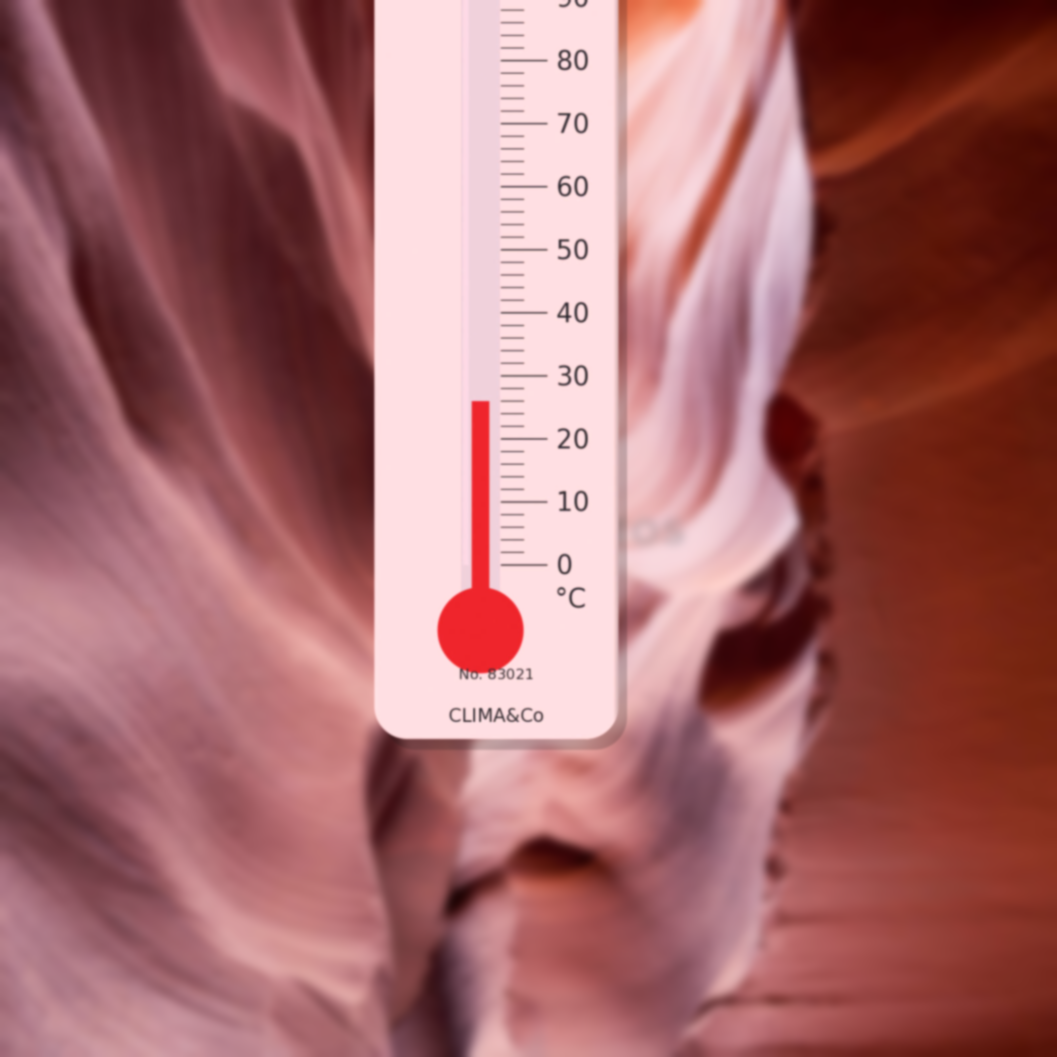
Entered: value=26 unit=°C
